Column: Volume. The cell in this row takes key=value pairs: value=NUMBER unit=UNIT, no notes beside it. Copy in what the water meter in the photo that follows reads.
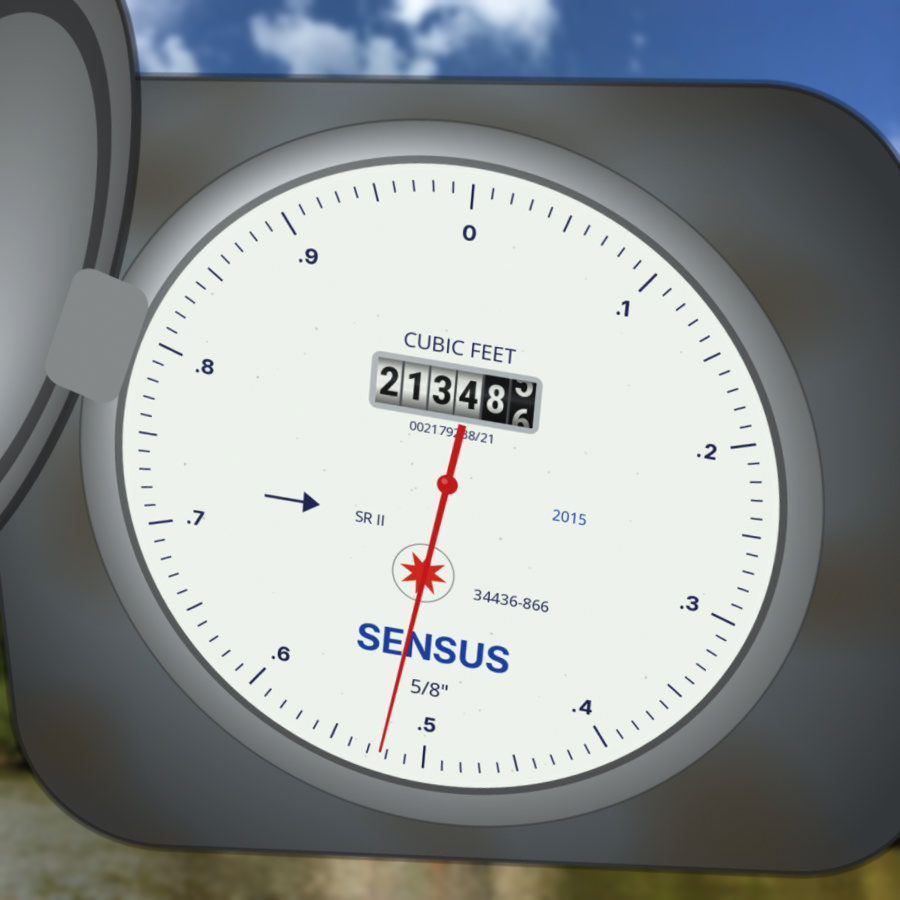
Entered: value=213485.52 unit=ft³
